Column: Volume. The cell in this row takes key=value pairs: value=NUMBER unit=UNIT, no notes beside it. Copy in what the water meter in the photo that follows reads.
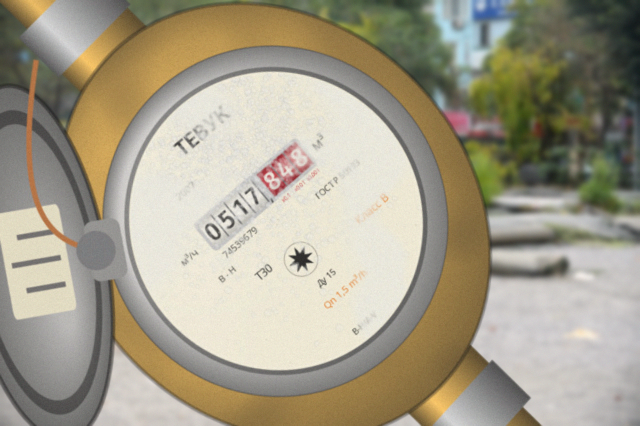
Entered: value=517.848 unit=m³
